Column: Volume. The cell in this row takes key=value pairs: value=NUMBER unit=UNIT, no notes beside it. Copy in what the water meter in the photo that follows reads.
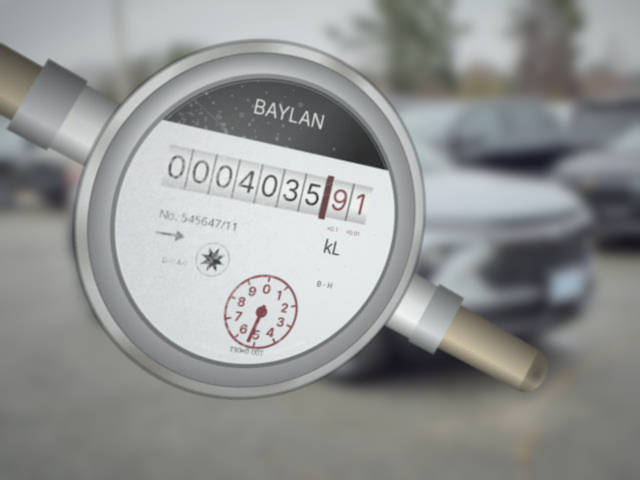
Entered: value=4035.915 unit=kL
